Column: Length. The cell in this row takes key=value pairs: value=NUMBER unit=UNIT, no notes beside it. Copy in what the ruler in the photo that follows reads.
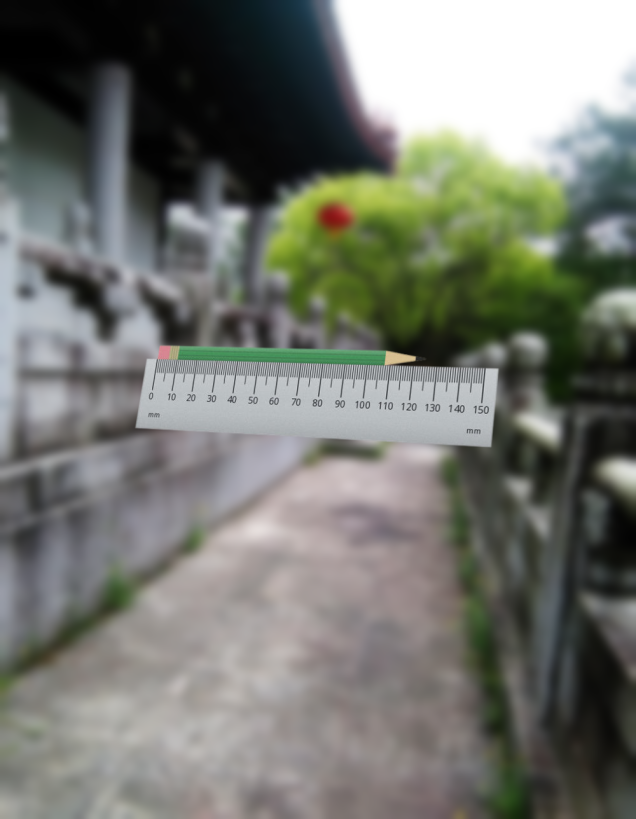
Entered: value=125 unit=mm
